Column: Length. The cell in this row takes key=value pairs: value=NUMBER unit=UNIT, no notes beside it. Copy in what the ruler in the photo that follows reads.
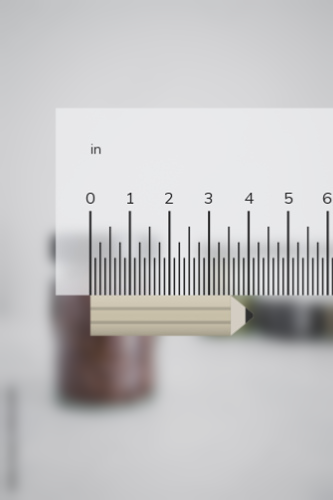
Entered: value=4.125 unit=in
